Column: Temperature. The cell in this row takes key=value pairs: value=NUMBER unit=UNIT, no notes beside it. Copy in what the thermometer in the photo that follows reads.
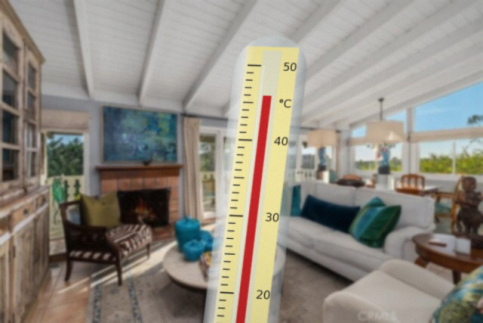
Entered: value=46 unit=°C
